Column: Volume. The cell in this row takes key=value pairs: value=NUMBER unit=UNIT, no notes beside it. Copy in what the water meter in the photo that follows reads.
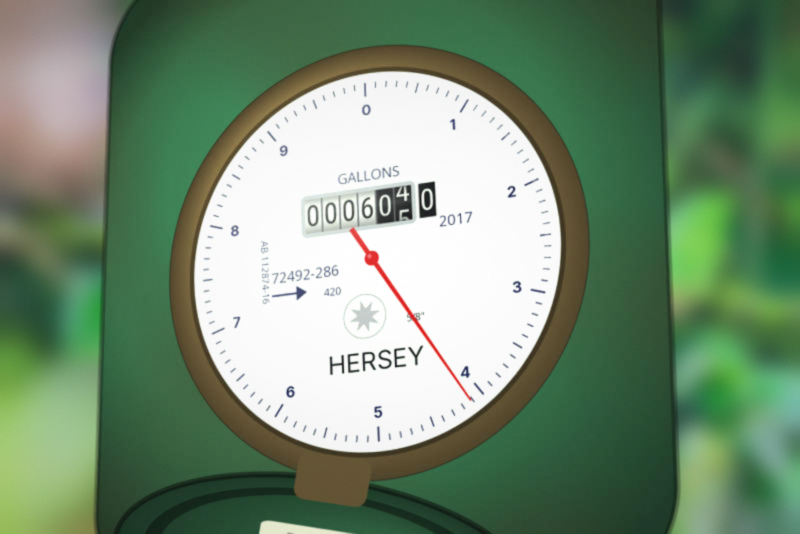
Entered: value=6044.1 unit=gal
